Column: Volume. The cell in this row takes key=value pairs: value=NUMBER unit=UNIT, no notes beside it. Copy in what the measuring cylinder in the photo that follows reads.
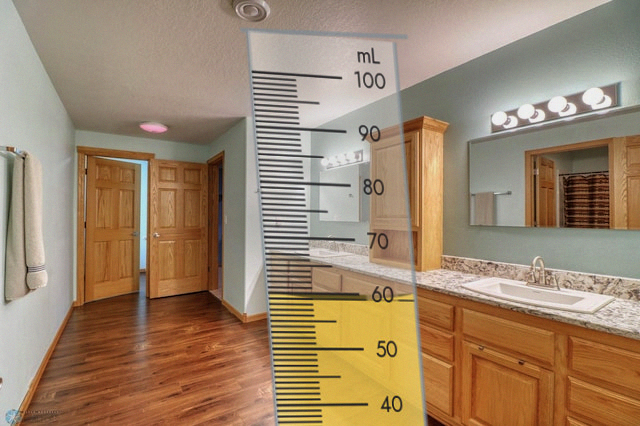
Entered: value=59 unit=mL
